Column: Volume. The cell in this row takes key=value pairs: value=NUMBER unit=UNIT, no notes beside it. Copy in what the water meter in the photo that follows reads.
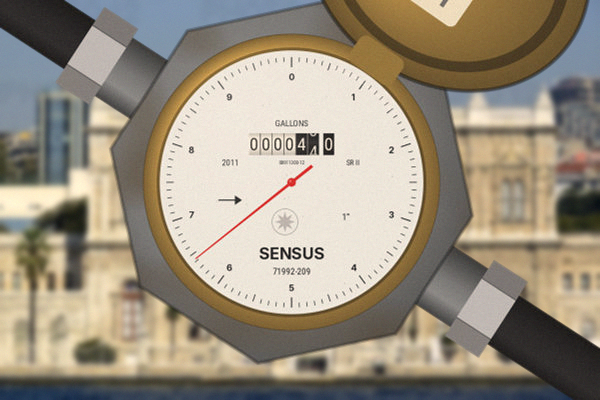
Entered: value=436.4 unit=gal
